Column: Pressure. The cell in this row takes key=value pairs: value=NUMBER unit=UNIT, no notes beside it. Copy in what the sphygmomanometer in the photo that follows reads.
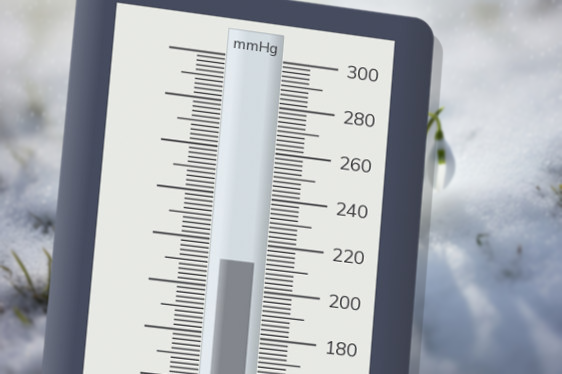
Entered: value=212 unit=mmHg
